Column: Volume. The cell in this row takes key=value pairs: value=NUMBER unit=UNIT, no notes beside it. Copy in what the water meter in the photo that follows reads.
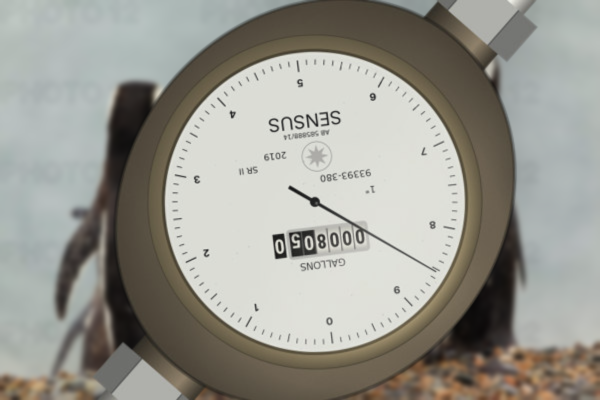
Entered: value=8048.5 unit=gal
